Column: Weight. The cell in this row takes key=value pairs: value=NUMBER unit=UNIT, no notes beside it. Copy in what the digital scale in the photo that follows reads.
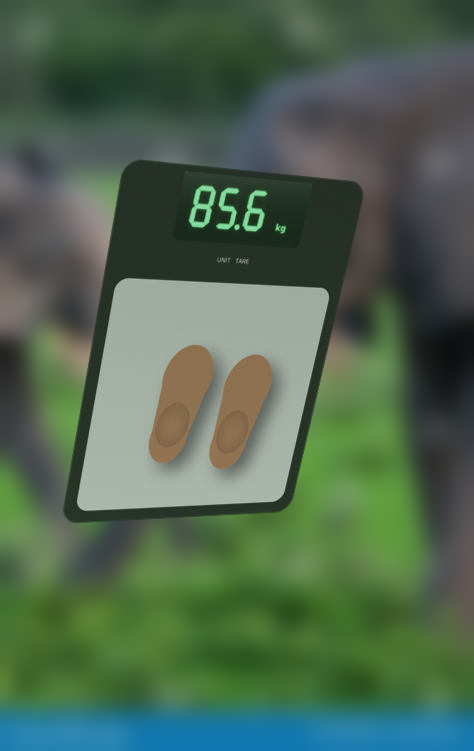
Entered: value=85.6 unit=kg
